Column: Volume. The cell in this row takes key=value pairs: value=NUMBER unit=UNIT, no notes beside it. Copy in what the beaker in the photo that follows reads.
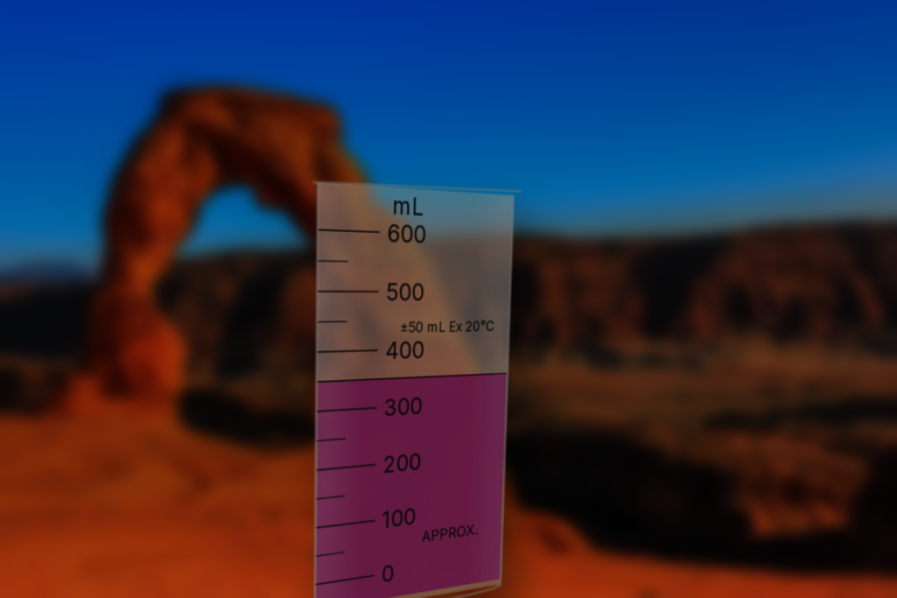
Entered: value=350 unit=mL
